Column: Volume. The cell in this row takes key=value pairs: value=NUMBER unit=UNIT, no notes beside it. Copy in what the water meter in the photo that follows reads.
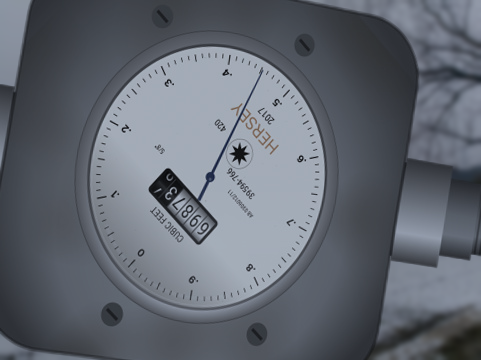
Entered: value=698737.45 unit=ft³
